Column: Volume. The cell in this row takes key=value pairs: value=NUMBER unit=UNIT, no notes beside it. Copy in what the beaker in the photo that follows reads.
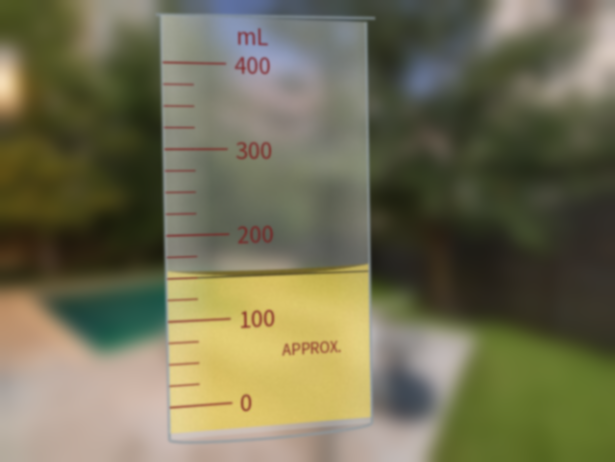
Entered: value=150 unit=mL
